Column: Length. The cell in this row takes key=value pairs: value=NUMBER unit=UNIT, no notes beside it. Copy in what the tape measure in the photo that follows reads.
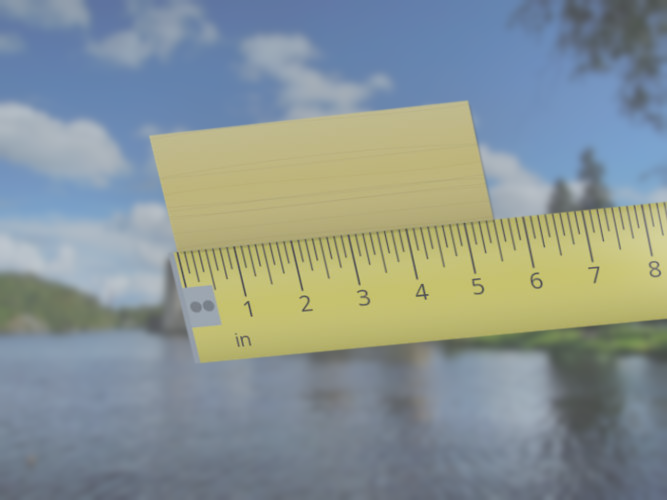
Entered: value=5.5 unit=in
